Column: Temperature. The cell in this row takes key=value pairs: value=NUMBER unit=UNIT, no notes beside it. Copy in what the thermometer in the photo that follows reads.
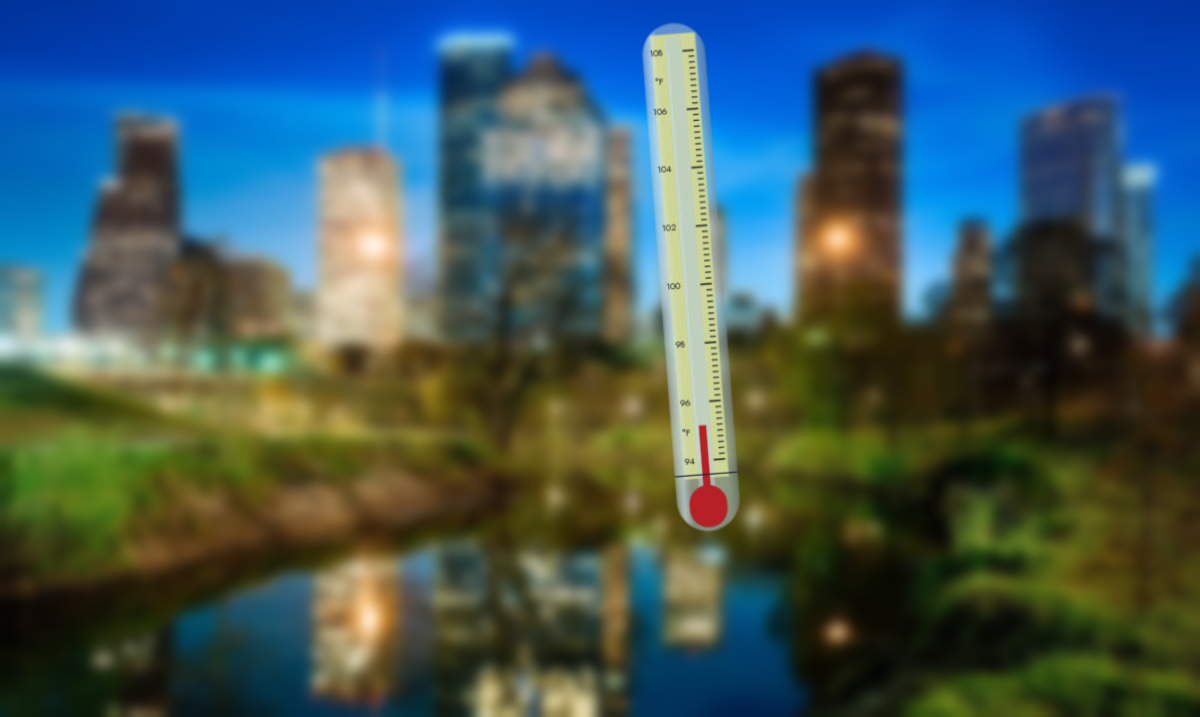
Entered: value=95.2 unit=°F
